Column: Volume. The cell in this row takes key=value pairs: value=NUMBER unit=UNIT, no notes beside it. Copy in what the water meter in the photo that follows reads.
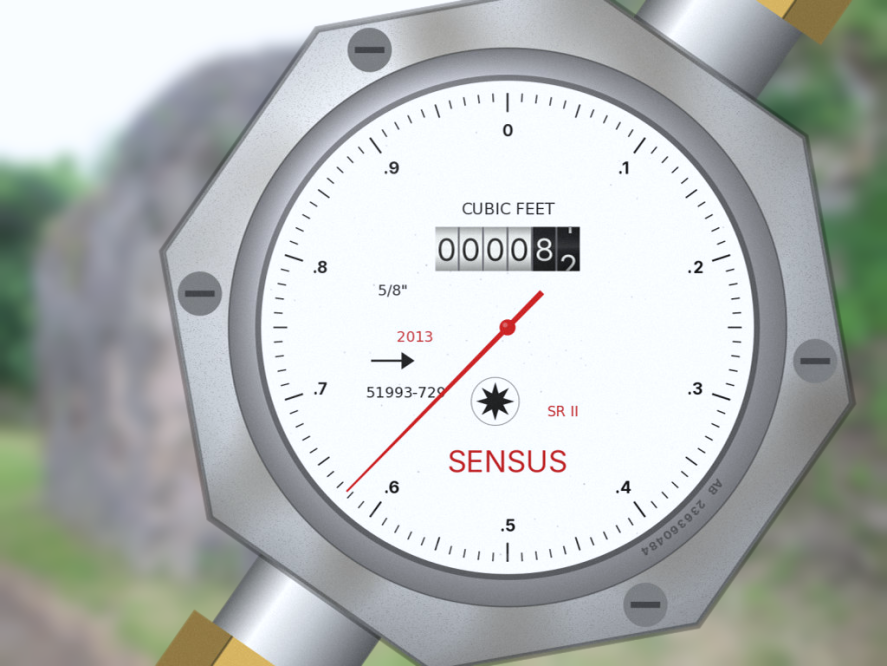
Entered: value=81.62 unit=ft³
